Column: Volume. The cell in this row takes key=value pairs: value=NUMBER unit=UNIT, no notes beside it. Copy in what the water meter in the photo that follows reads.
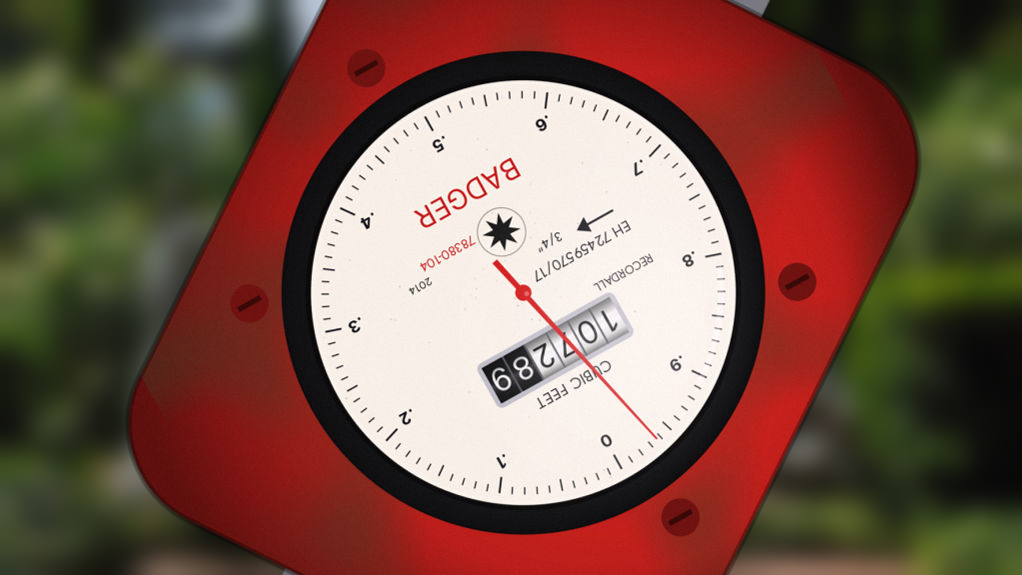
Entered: value=107288.96 unit=ft³
